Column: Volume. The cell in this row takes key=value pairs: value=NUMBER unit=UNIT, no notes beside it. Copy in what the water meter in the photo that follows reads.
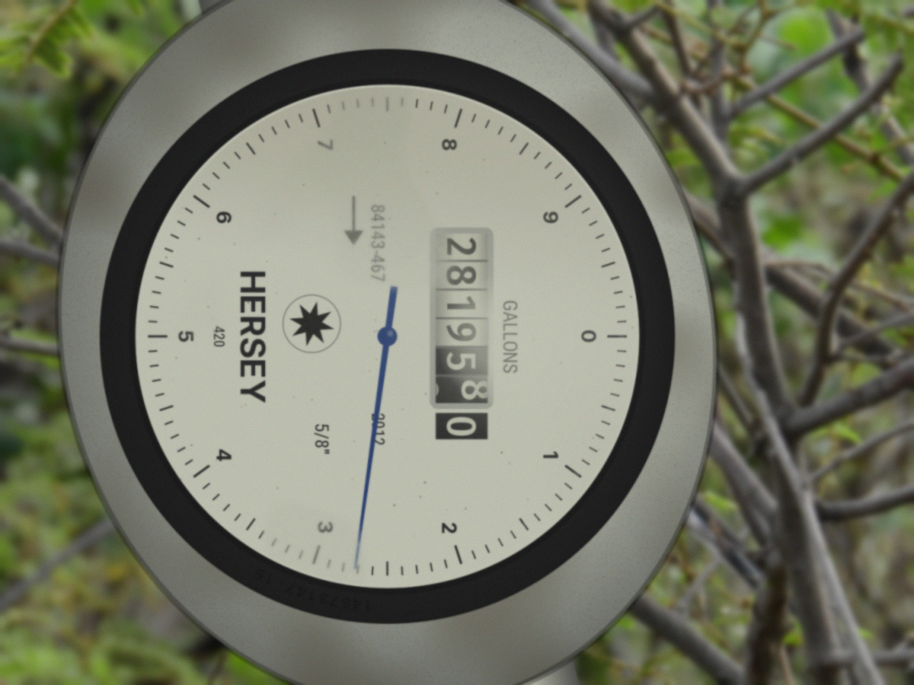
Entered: value=2819582.7 unit=gal
